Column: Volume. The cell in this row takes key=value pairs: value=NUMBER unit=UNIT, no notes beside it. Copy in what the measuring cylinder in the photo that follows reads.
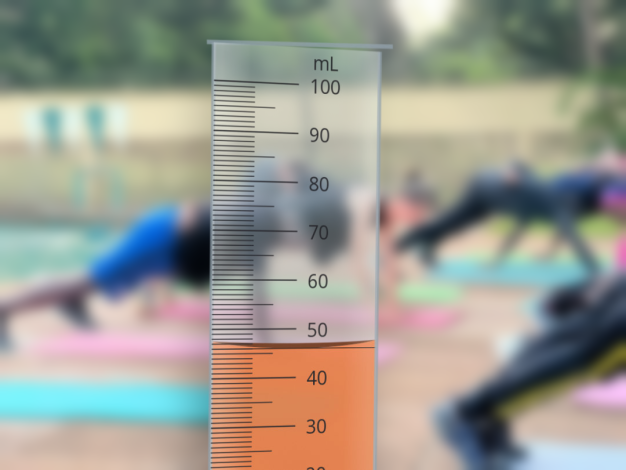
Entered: value=46 unit=mL
